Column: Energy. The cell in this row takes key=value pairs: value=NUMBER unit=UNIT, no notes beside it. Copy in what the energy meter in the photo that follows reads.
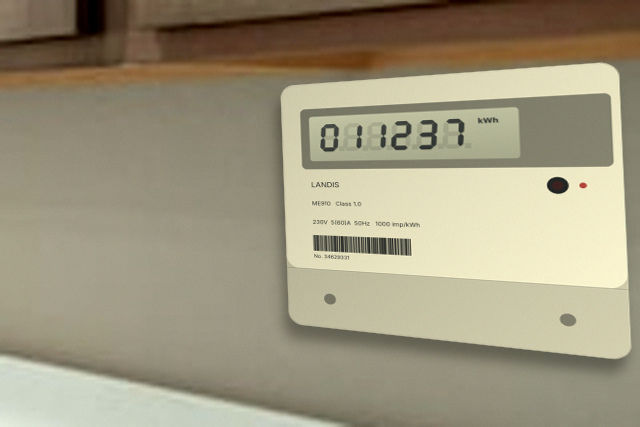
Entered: value=11237 unit=kWh
